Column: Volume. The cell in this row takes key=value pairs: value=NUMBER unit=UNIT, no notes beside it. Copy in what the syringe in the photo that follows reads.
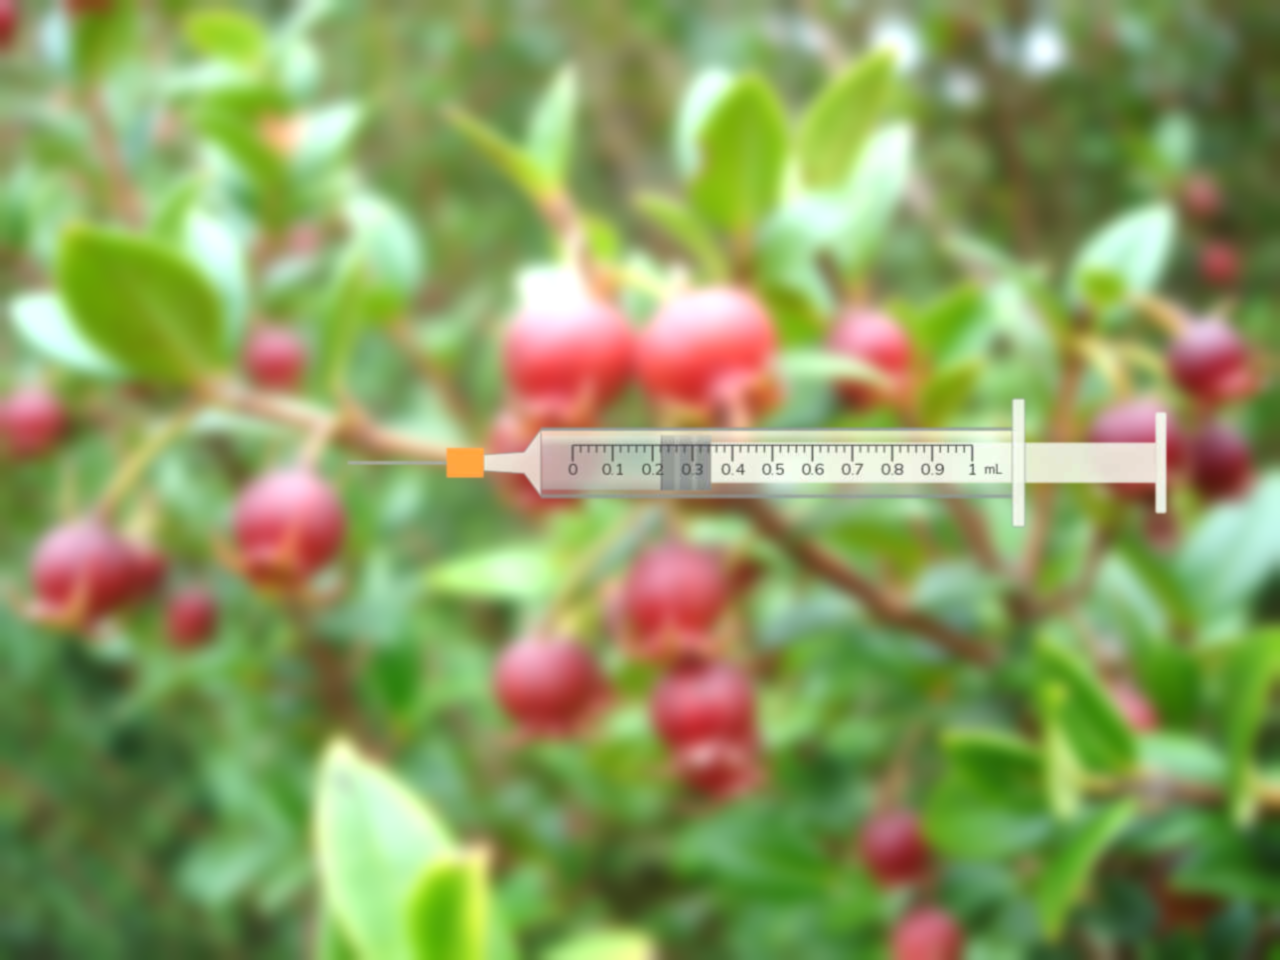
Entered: value=0.22 unit=mL
